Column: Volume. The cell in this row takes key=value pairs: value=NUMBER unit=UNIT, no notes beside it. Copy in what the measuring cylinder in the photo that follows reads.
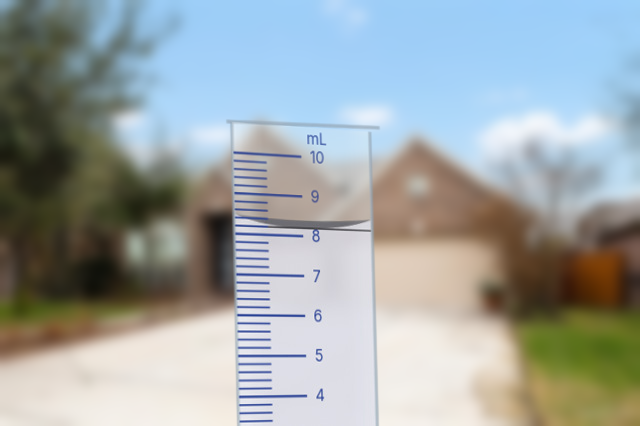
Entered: value=8.2 unit=mL
